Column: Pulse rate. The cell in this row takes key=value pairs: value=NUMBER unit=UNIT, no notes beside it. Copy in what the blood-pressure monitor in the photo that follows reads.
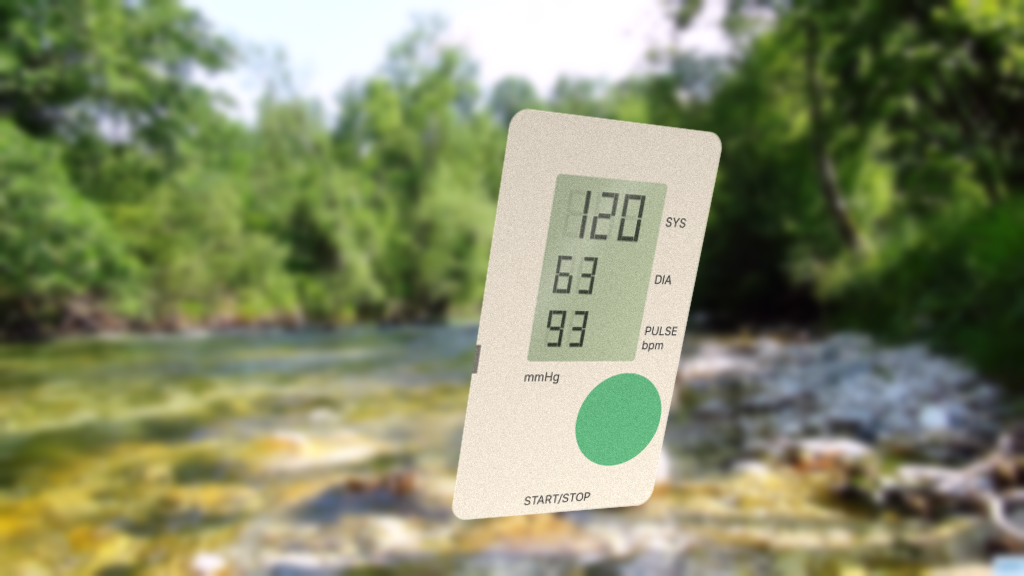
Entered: value=93 unit=bpm
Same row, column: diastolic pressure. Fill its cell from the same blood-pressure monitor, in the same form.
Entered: value=63 unit=mmHg
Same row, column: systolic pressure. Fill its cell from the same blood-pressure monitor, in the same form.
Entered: value=120 unit=mmHg
